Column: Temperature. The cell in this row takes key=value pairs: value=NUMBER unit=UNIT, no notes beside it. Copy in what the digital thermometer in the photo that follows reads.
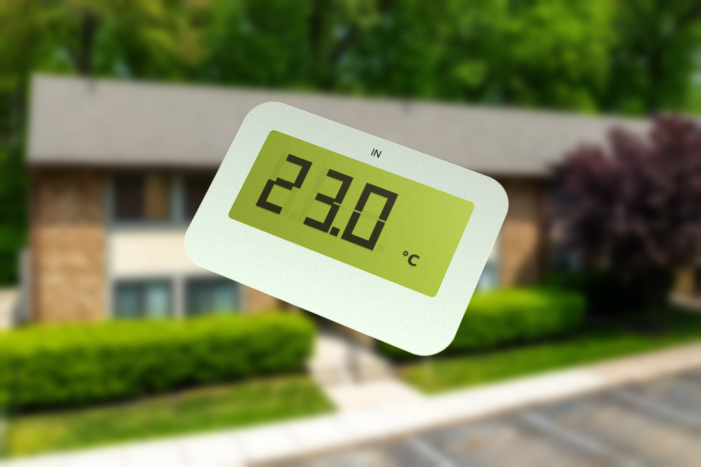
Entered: value=23.0 unit=°C
